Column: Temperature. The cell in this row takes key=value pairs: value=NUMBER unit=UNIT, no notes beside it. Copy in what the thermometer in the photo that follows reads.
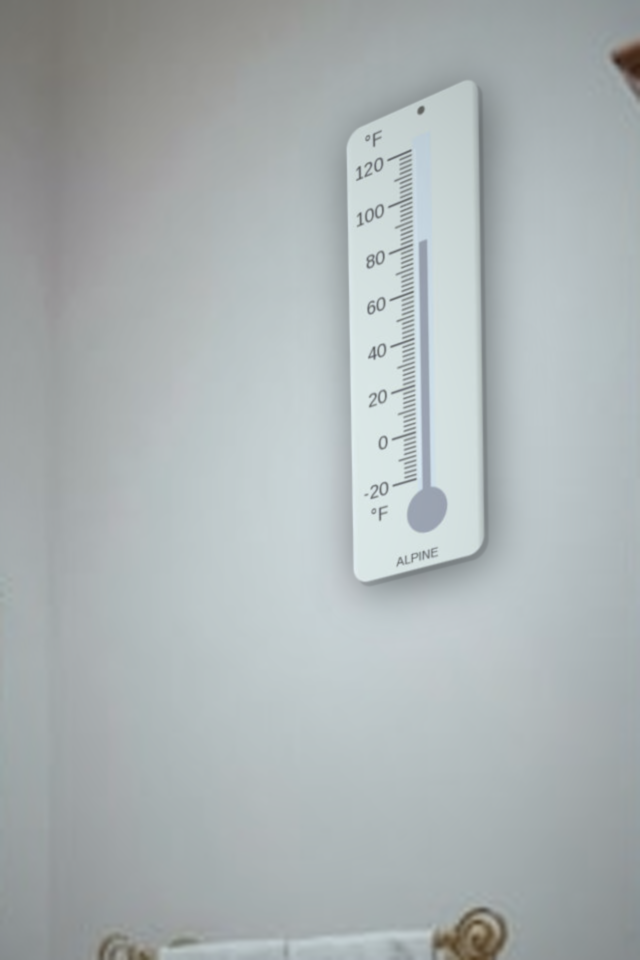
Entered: value=80 unit=°F
